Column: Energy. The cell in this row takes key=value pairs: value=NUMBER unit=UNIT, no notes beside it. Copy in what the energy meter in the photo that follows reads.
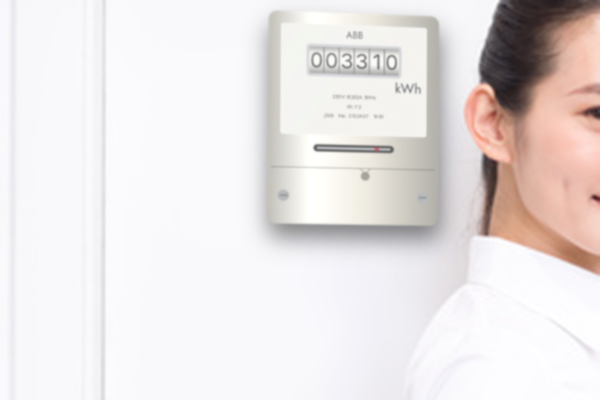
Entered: value=3310 unit=kWh
